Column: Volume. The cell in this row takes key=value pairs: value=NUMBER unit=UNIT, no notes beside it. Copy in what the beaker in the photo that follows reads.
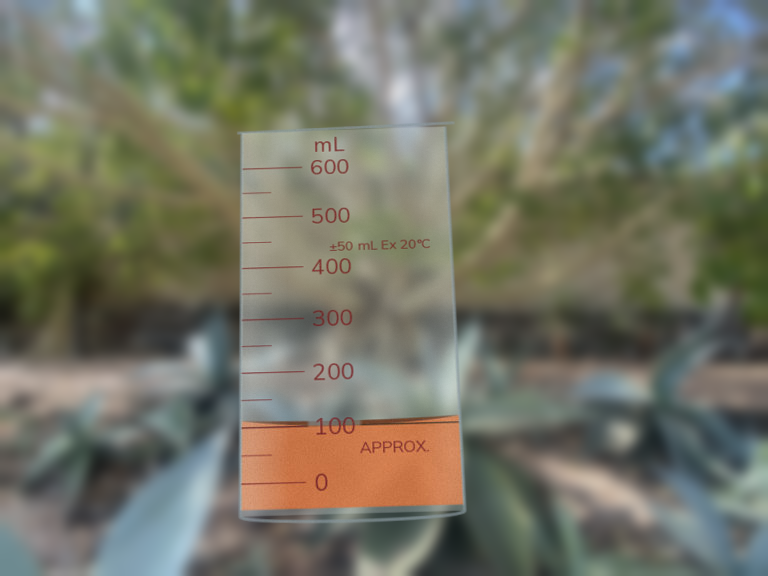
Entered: value=100 unit=mL
